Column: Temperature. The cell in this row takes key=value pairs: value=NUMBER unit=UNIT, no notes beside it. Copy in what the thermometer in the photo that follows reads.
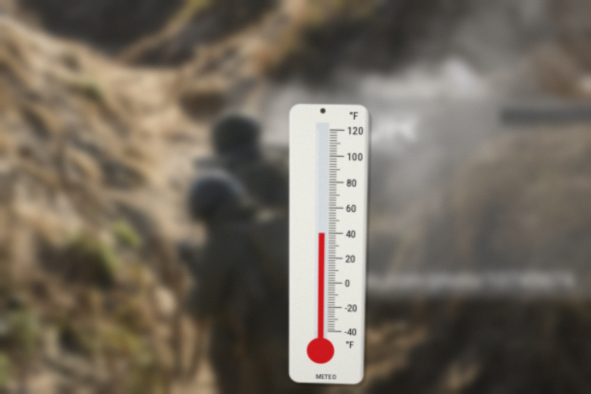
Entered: value=40 unit=°F
